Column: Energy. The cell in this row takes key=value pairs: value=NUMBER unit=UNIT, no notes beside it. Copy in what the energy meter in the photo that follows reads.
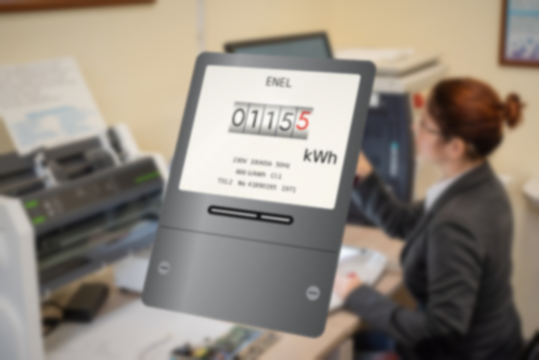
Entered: value=115.5 unit=kWh
